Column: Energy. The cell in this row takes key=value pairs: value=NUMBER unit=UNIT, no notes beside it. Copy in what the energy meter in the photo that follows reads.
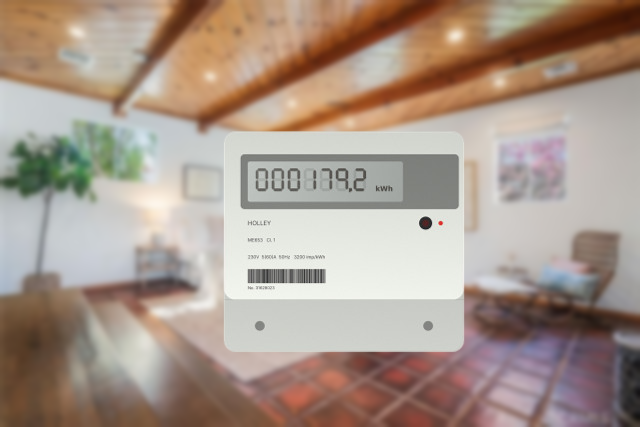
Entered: value=179.2 unit=kWh
